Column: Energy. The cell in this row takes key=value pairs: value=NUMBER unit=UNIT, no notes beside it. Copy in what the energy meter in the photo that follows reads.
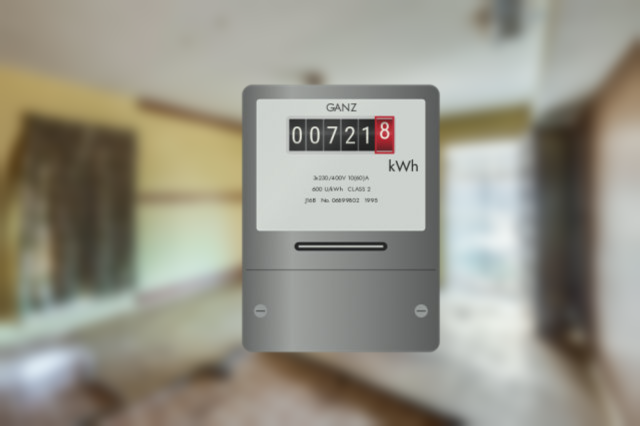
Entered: value=721.8 unit=kWh
